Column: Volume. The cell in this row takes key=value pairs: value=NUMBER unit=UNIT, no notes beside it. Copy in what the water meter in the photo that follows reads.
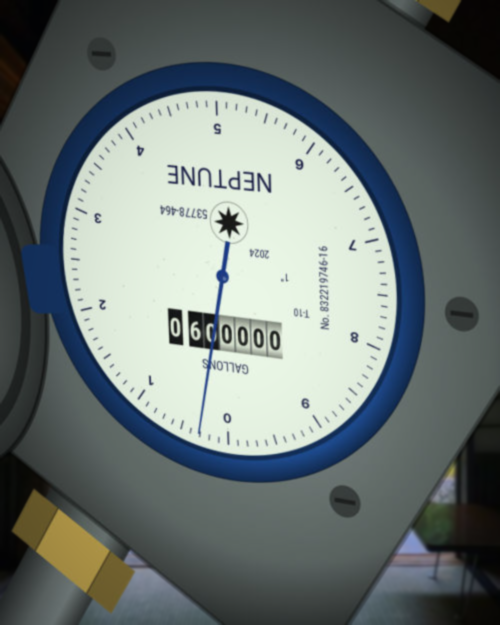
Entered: value=90.3 unit=gal
